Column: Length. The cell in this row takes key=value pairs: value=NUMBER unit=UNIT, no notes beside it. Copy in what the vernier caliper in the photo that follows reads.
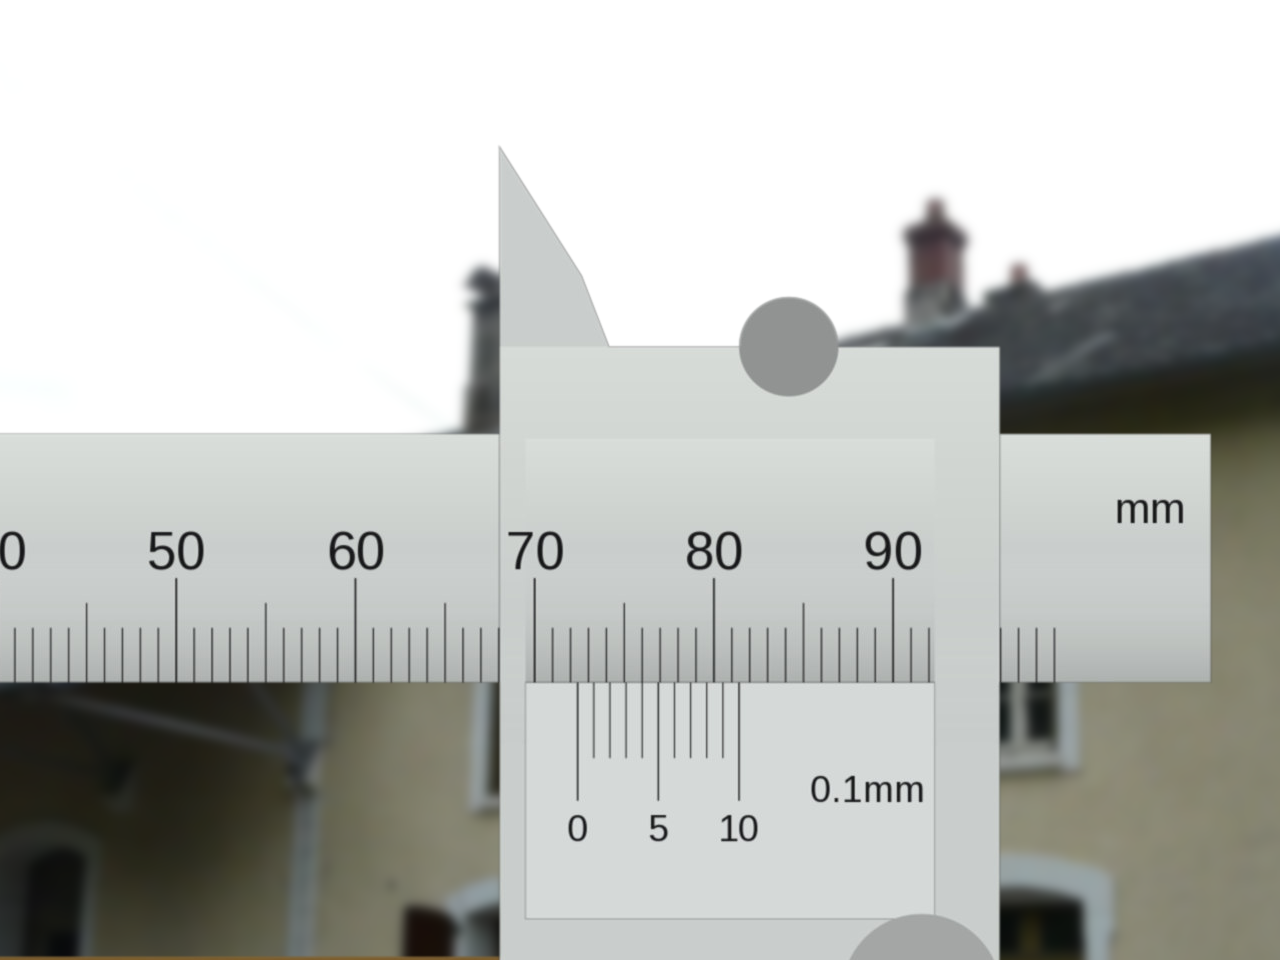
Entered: value=72.4 unit=mm
